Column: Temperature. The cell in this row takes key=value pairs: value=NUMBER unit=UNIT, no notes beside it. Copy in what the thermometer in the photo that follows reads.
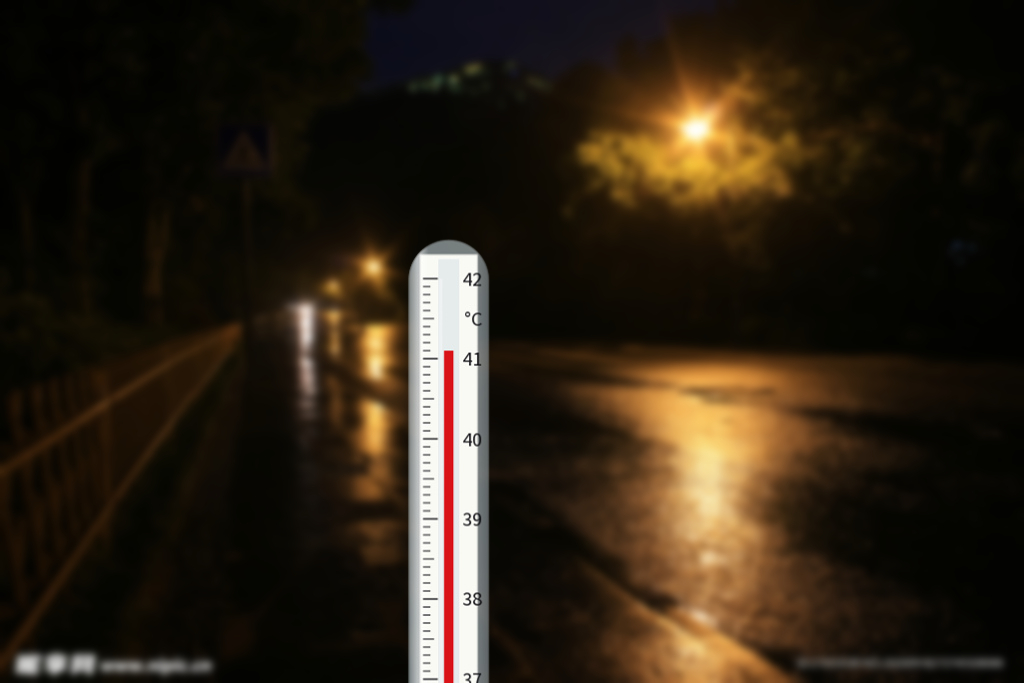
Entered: value=41.1 unit=°C
